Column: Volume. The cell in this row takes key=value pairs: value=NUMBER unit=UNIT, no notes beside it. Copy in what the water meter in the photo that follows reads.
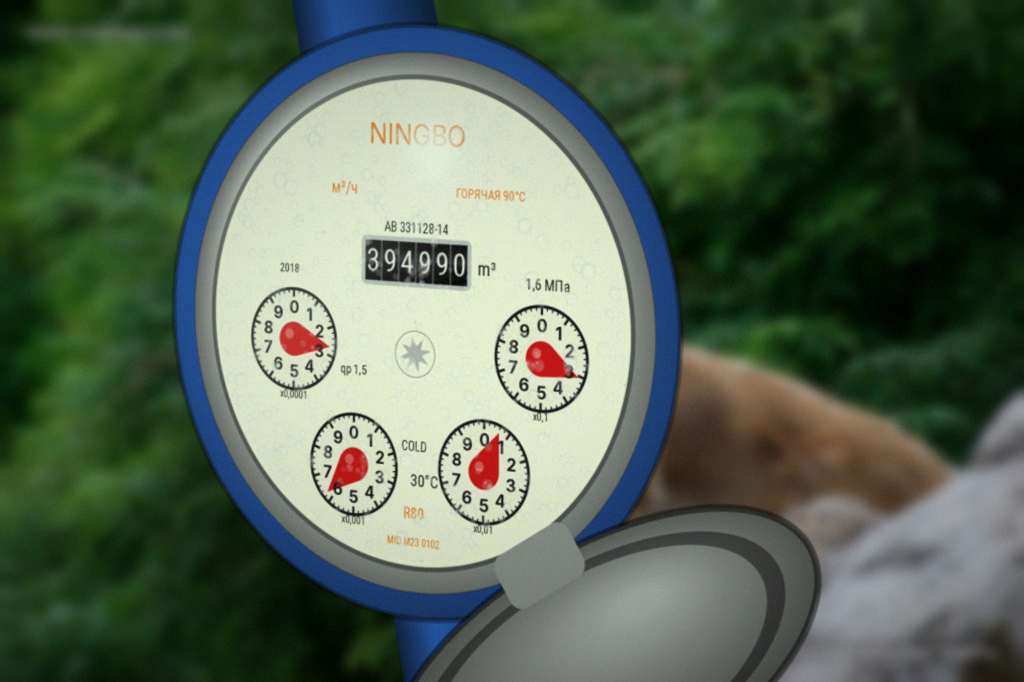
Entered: value=394990.3062 unit=m³
